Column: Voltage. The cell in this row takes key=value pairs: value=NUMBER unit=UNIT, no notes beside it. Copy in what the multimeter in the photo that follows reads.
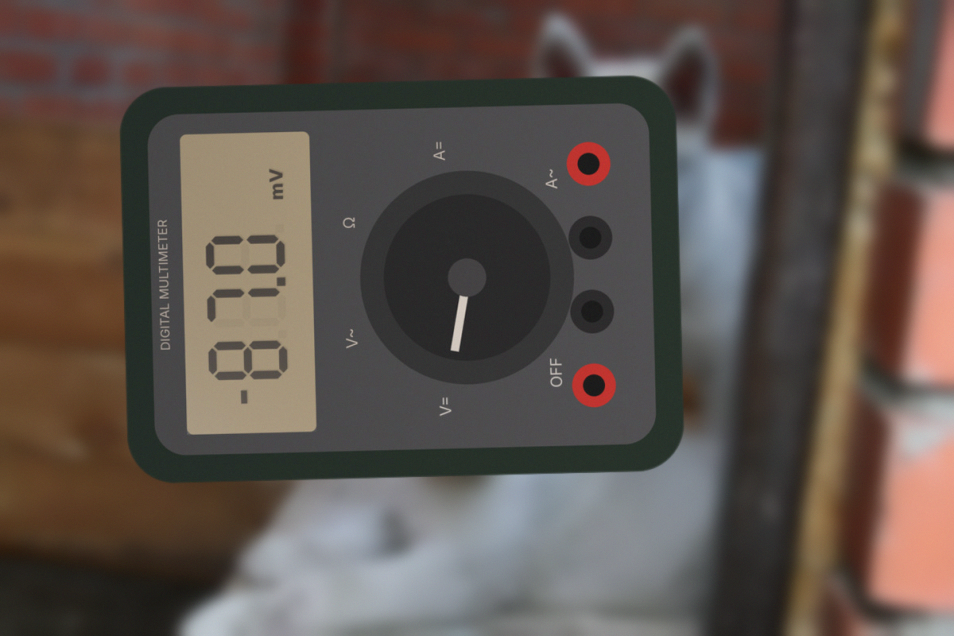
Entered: value=-87.0 unit=mV
